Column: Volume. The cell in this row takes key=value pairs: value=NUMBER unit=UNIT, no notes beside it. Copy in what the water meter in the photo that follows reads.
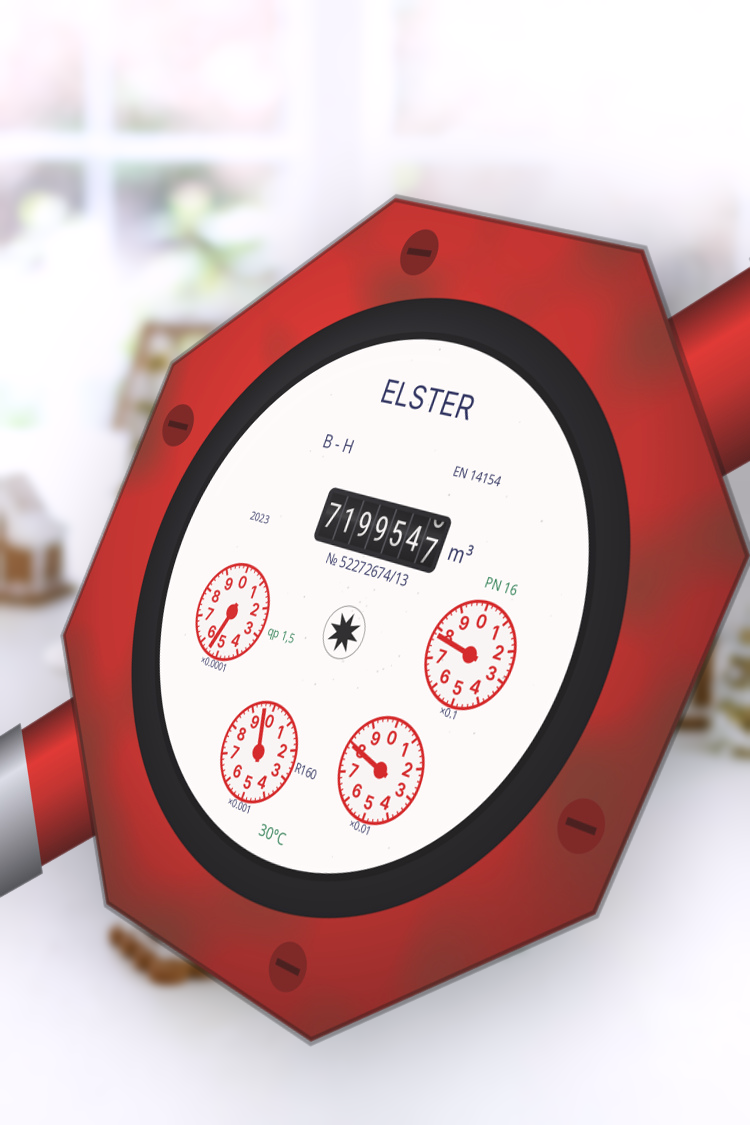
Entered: value=7199546.7795 unit=m³
